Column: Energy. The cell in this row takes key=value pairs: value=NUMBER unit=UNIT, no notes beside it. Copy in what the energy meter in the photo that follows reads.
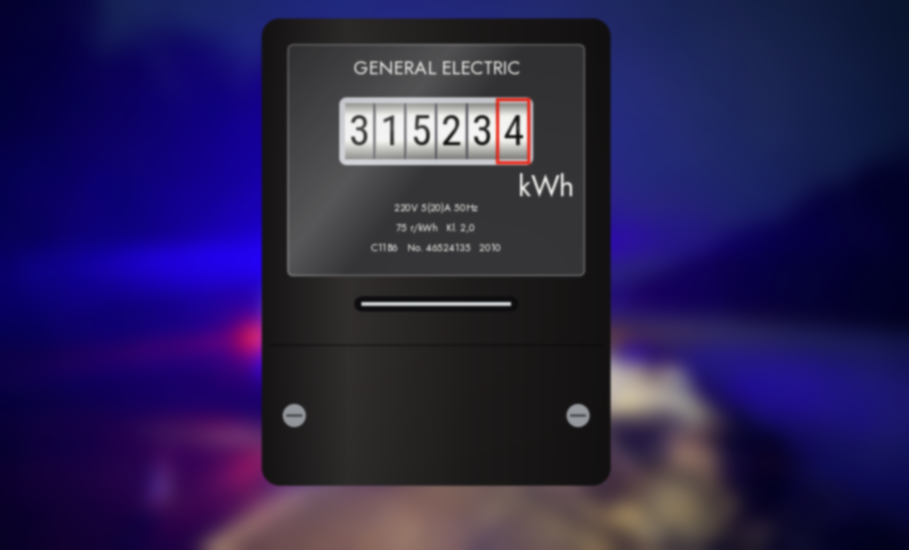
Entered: value=31523.4 unit=kWh
